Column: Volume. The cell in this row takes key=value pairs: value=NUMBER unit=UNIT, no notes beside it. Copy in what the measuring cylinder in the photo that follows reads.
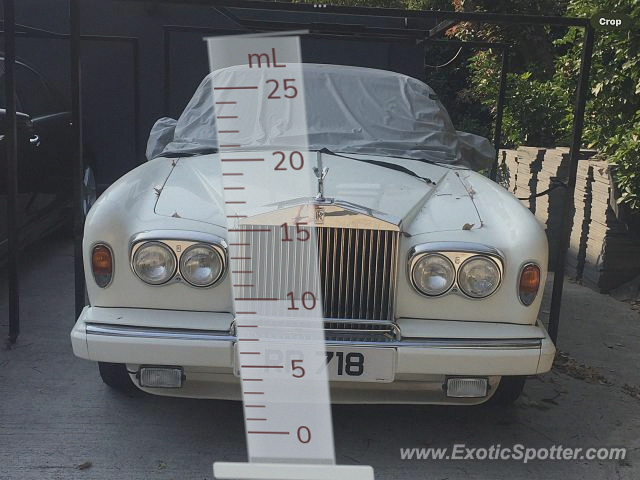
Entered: value=10 unit=mL
